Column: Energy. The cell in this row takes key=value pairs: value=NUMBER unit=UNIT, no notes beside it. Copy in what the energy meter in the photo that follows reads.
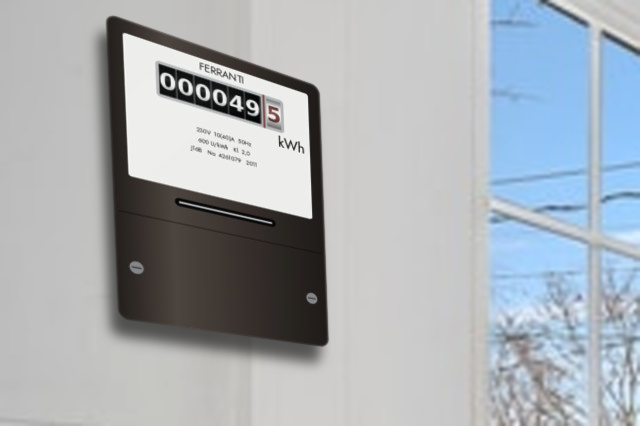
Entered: value=49.5 unit=kWh
